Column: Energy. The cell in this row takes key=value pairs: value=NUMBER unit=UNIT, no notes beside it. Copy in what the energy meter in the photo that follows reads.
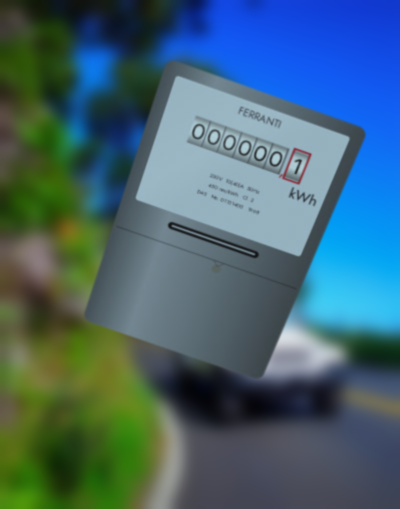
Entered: value=0.1 unit=kWh
